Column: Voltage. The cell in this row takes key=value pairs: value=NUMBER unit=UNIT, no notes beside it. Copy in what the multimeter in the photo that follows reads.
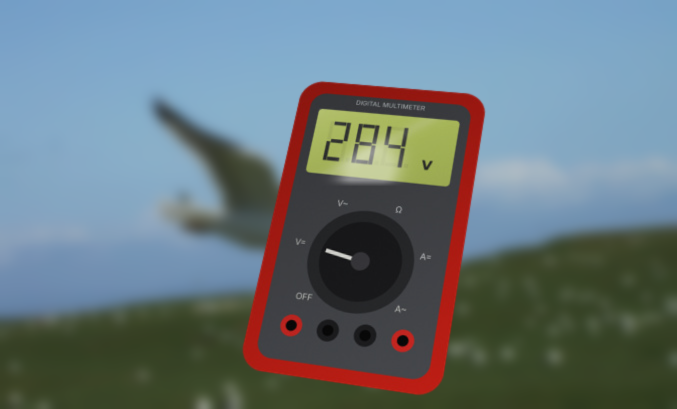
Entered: value=284 unit=V
